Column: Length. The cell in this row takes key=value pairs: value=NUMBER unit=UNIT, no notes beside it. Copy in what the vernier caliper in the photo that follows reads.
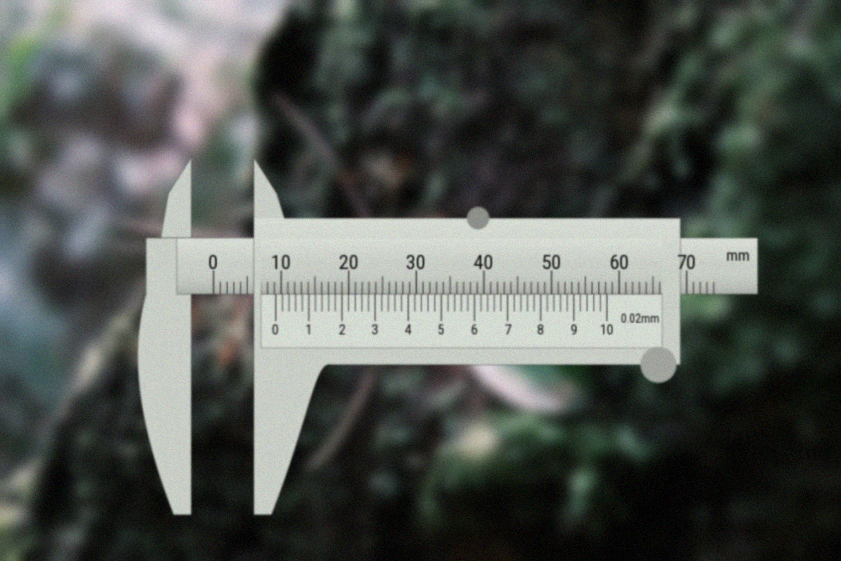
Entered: value=9.2 unit=mm
